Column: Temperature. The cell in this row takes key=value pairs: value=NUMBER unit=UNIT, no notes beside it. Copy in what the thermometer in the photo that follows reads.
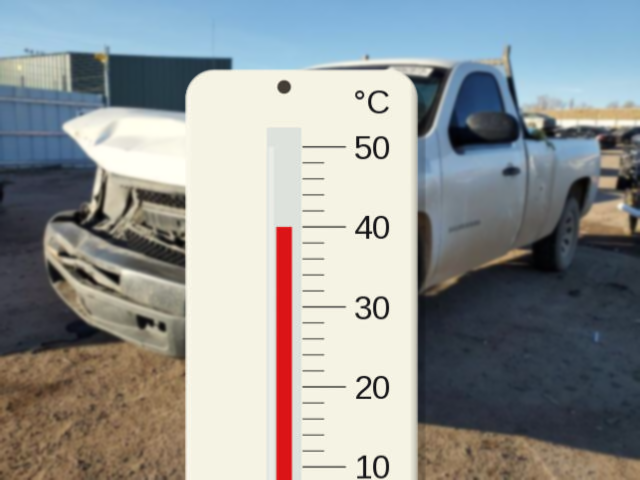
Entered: value=40 unit=°C
